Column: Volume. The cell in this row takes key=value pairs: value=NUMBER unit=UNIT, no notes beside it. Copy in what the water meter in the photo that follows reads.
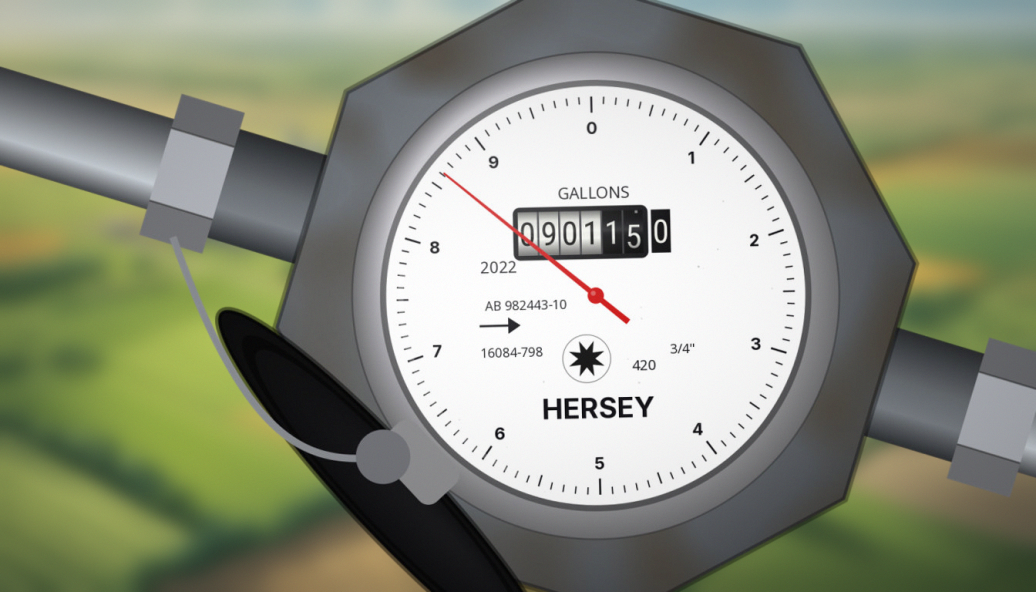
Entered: value=901148.6 unit=gal
